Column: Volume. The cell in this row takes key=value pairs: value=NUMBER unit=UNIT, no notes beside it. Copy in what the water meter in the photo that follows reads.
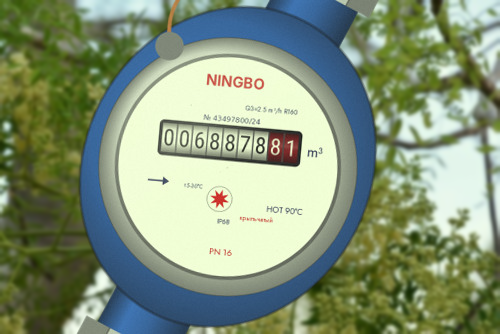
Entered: value=68878.81 unit=m³
